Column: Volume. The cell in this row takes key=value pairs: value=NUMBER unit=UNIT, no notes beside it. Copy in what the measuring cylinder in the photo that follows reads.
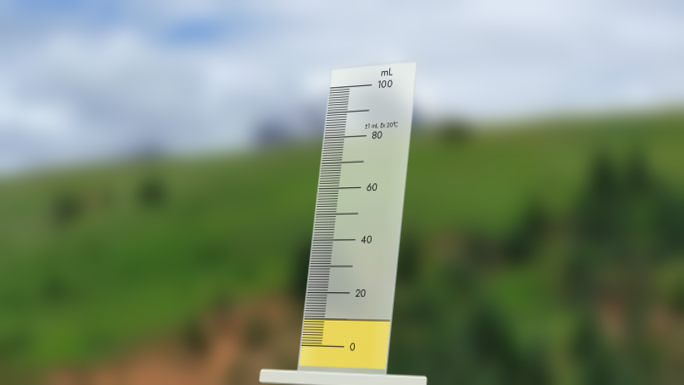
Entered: value=10 unit=mL
